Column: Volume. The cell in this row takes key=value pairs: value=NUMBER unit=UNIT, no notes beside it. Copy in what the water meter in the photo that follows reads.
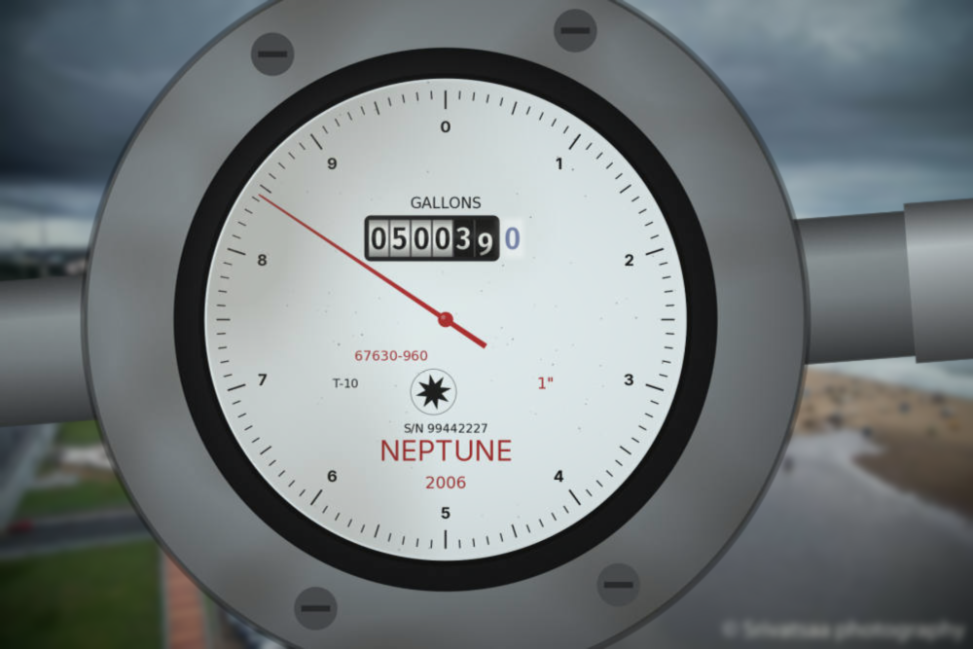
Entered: value=500388.4 unit=gal
